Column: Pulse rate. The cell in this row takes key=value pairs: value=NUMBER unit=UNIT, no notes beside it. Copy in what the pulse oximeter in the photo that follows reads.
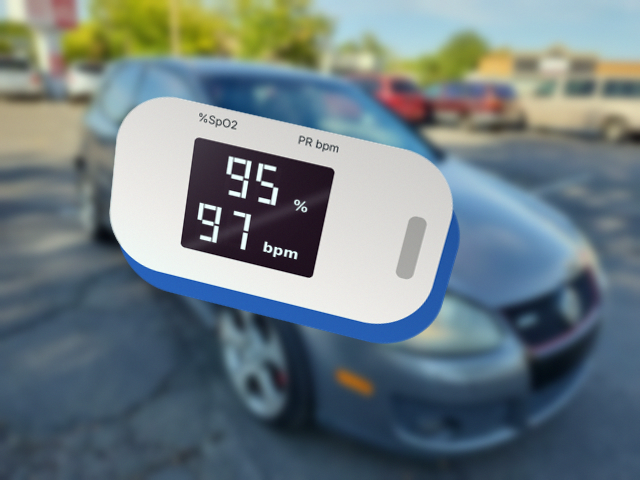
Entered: value=97 unit=bpm
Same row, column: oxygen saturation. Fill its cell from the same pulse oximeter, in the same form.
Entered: value=95 unit=%
